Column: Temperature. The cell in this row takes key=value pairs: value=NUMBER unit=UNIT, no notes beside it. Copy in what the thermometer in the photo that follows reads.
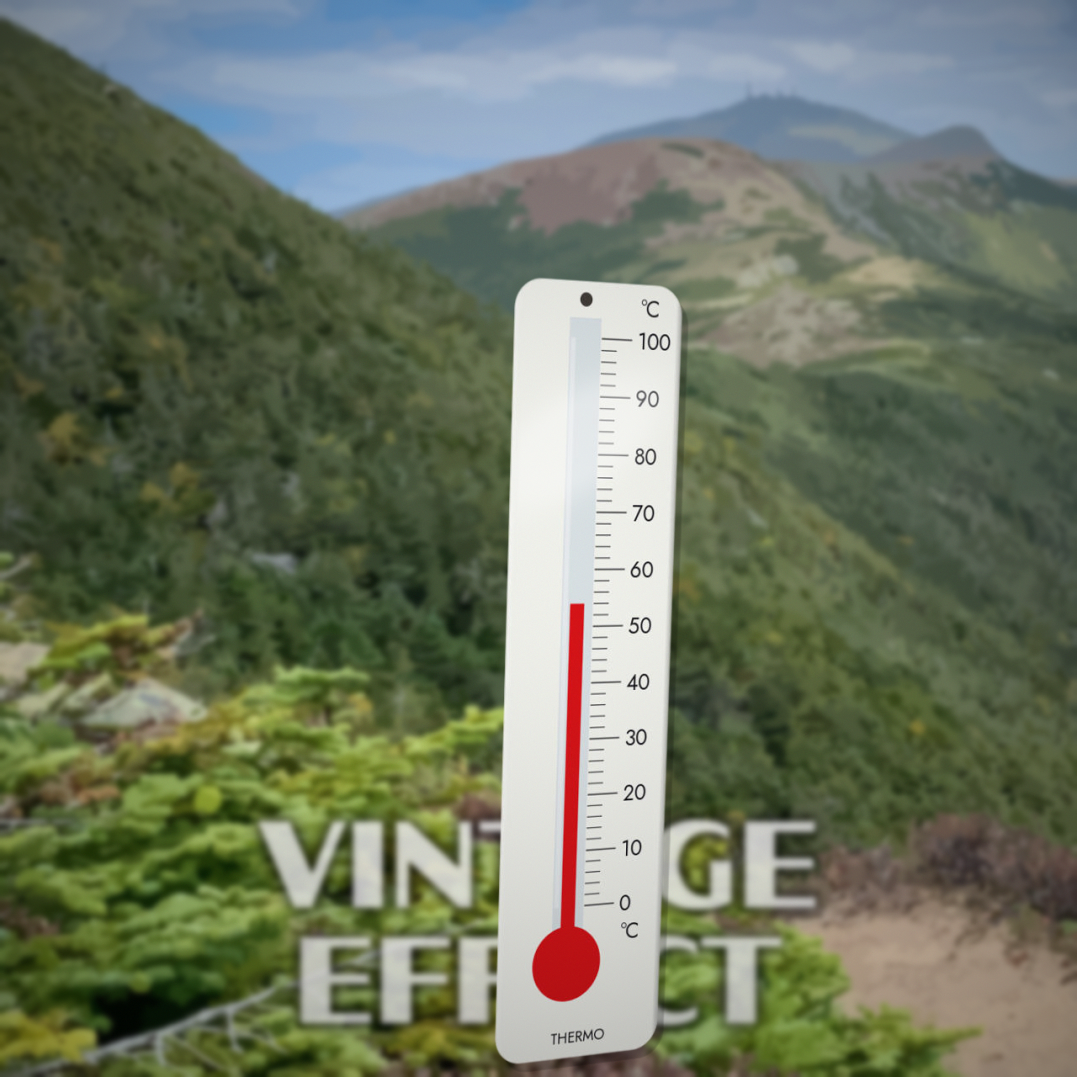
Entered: value=54 unit=°C
